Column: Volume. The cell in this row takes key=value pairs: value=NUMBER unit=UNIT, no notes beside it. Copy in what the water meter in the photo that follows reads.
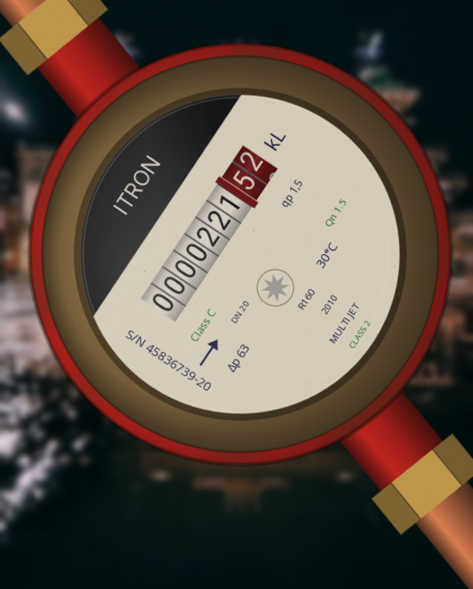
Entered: value=221.52 unit=kL
